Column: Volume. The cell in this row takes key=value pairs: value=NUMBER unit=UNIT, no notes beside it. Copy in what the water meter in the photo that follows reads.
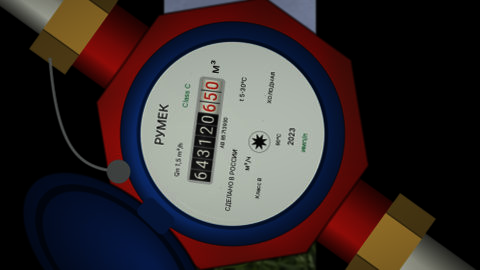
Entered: value=643120.650 unit=m³
